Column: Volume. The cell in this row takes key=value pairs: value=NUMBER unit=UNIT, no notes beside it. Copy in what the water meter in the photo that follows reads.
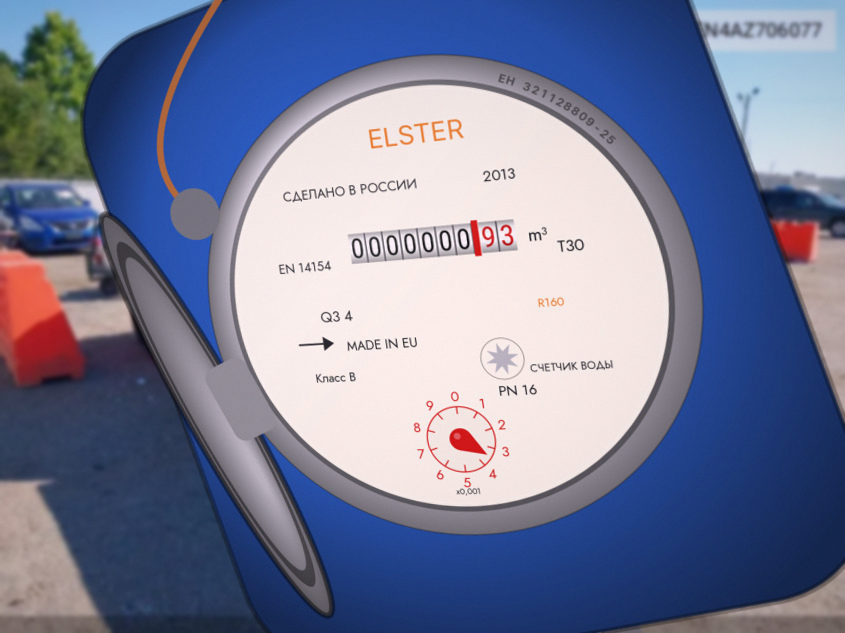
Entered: value=0.933 unit=m³
